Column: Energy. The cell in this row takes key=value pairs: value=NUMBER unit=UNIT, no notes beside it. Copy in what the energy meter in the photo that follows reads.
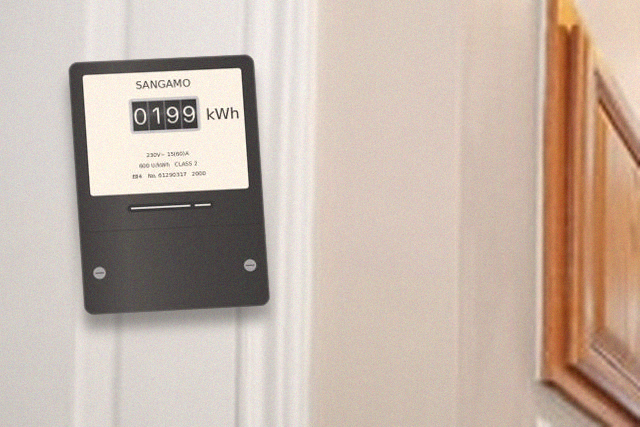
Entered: value=199 unit=kWh
